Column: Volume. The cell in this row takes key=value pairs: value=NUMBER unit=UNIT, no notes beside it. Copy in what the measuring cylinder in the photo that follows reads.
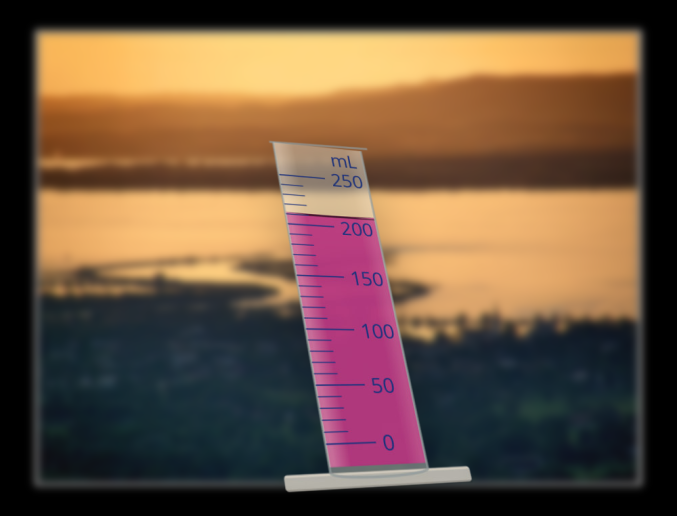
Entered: value=210 unit=mL
